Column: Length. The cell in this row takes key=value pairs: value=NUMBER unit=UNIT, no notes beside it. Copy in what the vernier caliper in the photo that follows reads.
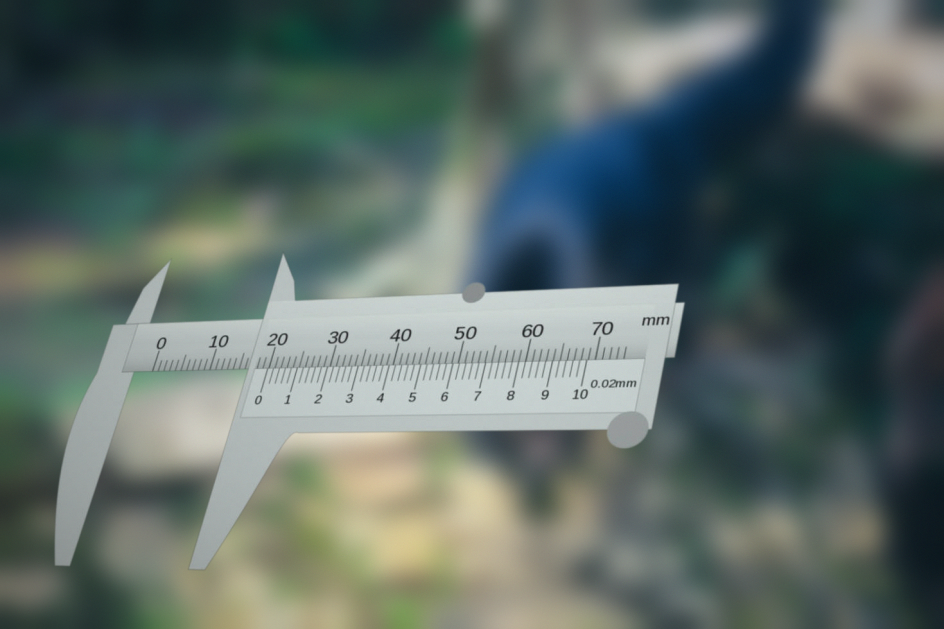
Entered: value=19.8 unit=mm
